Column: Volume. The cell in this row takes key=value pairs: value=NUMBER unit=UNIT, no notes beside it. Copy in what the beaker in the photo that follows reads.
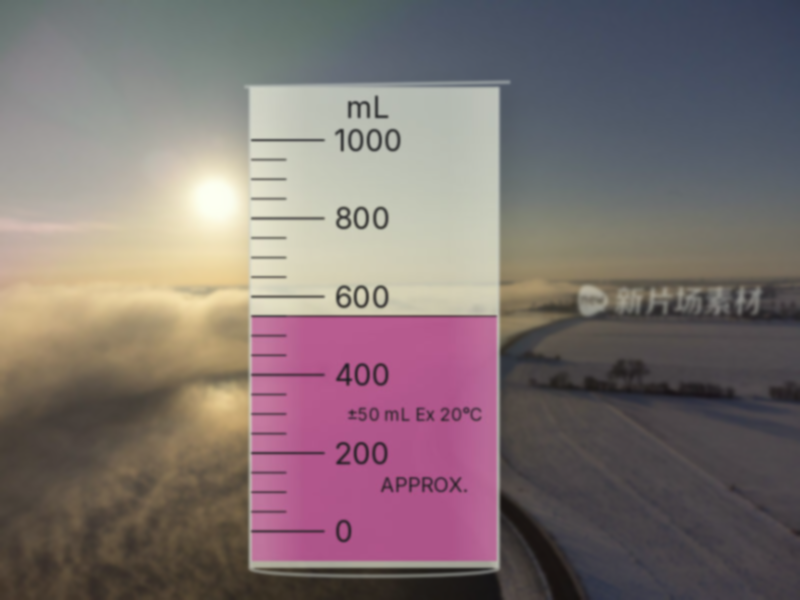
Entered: value=550 unit=mL
